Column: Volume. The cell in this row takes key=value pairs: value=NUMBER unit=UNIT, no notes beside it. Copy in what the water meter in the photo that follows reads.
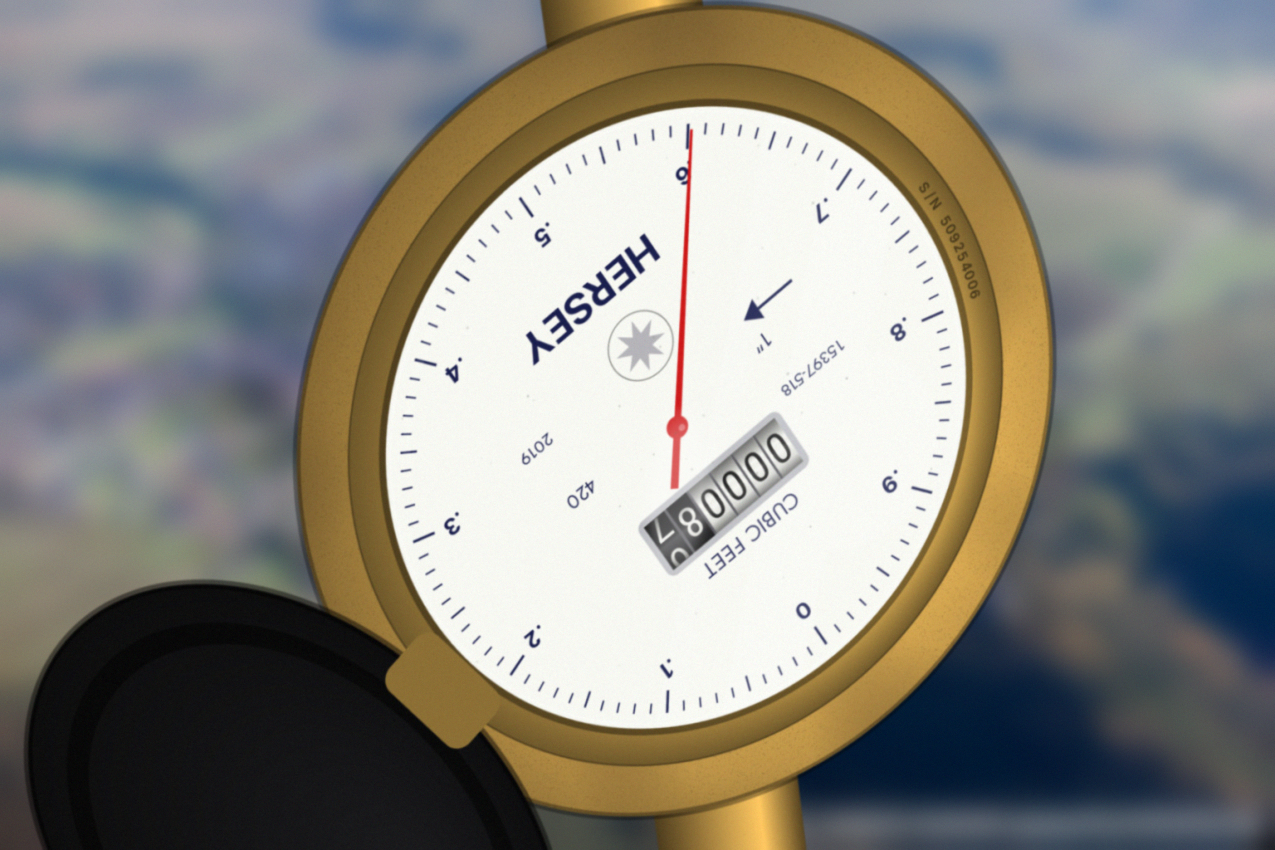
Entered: value=86.60 unit=ft³
